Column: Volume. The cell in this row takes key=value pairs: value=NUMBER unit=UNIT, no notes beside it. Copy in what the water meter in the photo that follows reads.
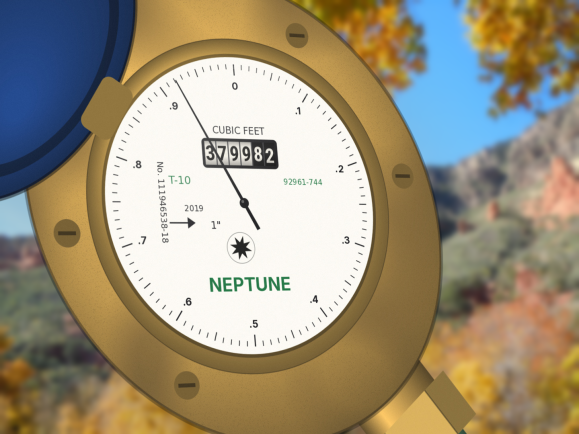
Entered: value=379981.92 unit=ft³
